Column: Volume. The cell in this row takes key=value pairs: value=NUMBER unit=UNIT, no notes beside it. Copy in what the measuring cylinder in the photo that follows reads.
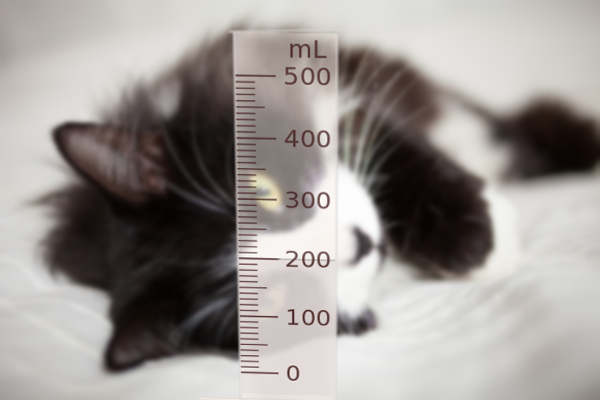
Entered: value=200 unit=mL
